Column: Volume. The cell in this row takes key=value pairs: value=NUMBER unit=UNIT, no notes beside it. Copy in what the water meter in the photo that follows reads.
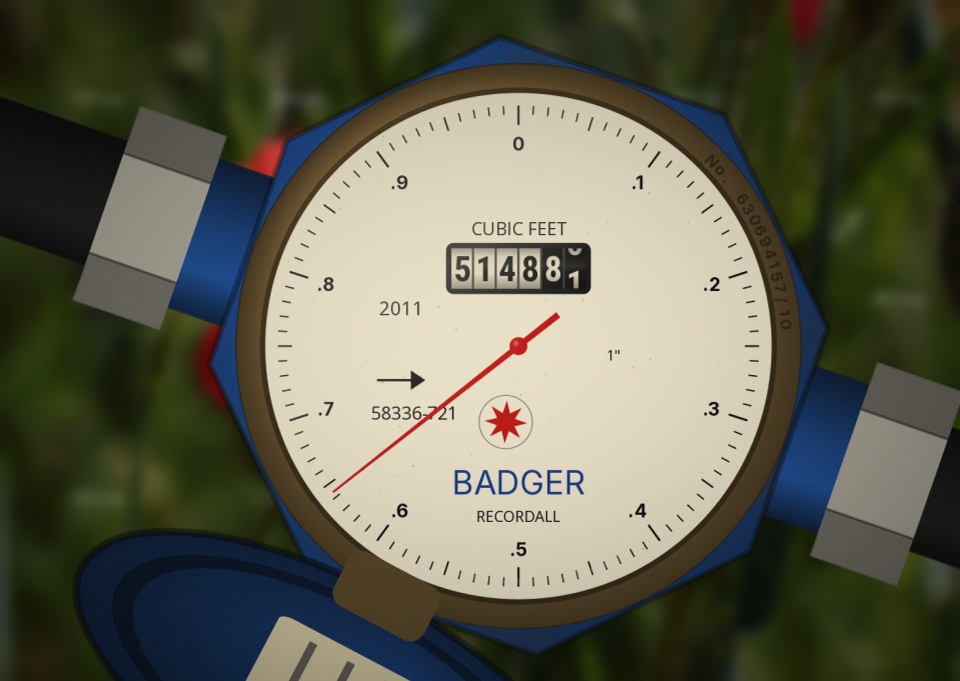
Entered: value=514880.64 unit=ft³
